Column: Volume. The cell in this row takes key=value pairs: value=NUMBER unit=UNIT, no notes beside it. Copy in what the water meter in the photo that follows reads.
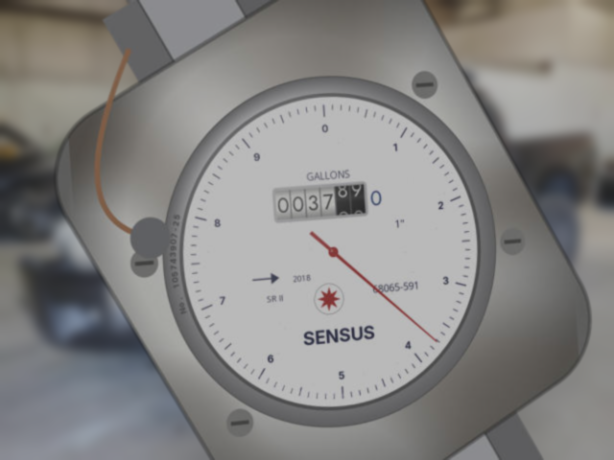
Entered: value=37893.7 unit=gal
